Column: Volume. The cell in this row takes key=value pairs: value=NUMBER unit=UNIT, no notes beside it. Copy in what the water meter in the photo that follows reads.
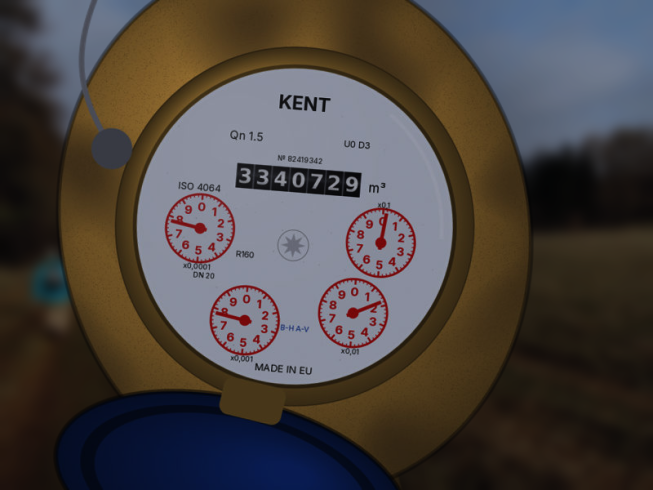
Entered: value=3340729.0177 unit=m³
